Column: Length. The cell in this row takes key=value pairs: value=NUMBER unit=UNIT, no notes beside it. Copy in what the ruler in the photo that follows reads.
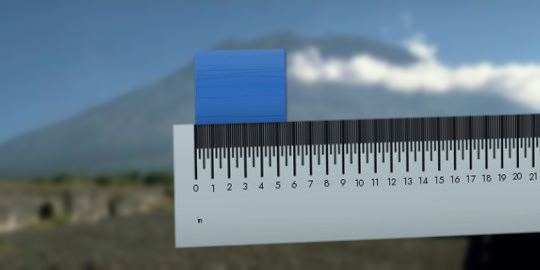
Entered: value=5.5 unit=in
